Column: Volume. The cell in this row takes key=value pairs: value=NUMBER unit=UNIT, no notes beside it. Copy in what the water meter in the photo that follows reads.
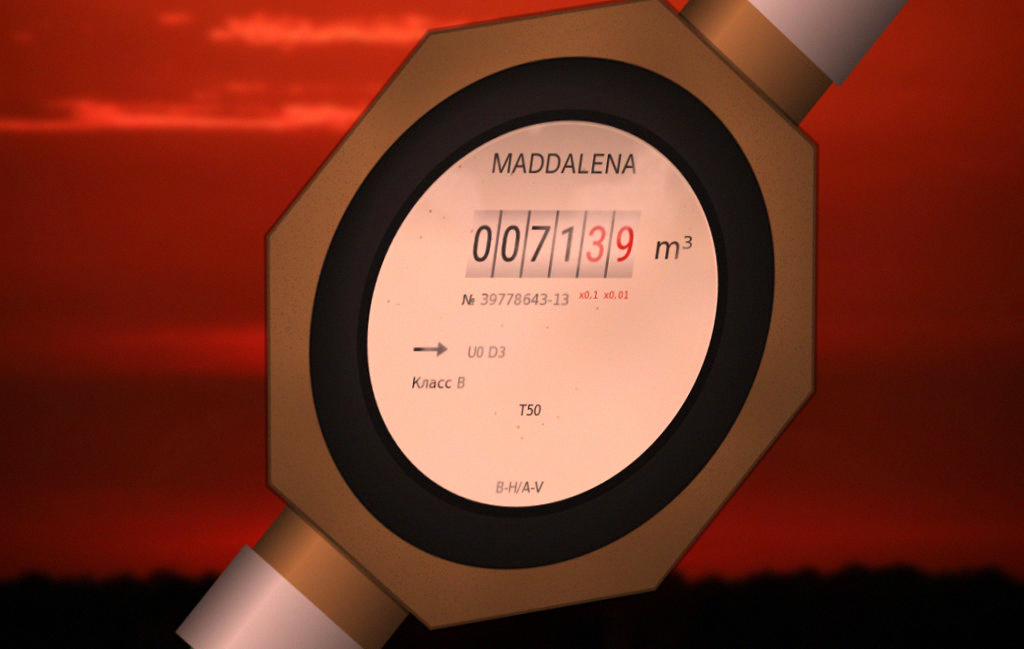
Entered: value=71.39 unit=m³
